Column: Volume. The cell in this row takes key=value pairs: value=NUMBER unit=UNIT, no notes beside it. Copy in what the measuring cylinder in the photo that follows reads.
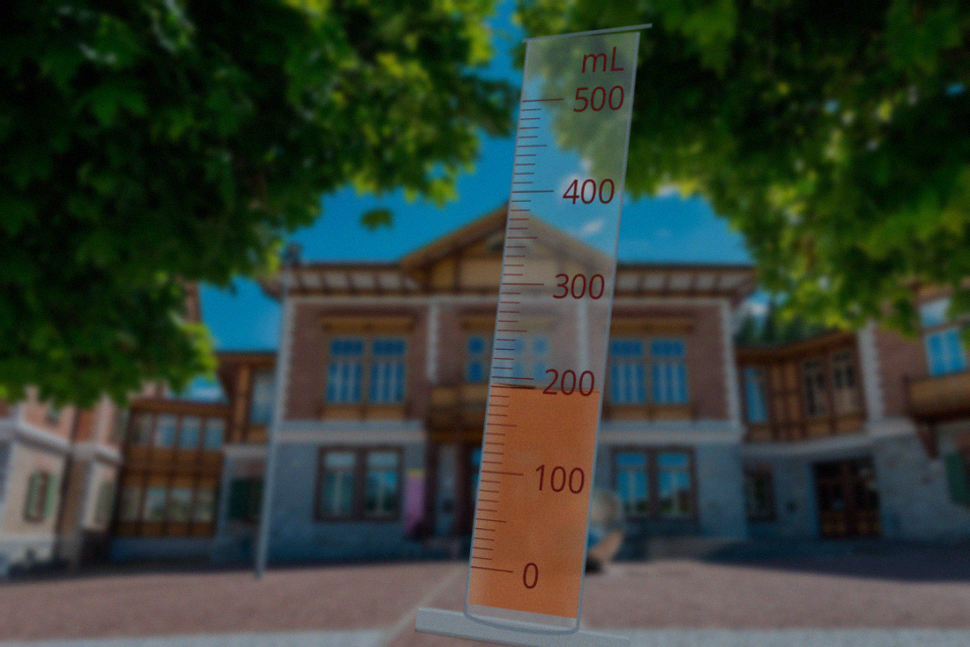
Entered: value=190 unit=mL
